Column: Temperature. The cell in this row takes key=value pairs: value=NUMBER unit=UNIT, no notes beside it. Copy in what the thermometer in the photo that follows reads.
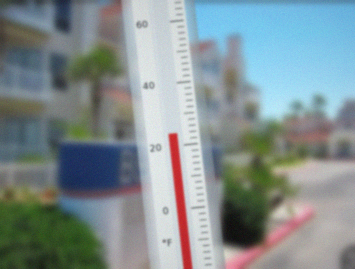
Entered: value=24 unit=°F
